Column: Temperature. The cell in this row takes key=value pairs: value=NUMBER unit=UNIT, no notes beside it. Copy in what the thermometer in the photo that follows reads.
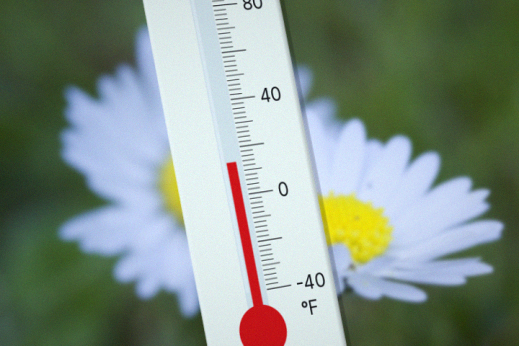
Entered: value=14 unit=°F
